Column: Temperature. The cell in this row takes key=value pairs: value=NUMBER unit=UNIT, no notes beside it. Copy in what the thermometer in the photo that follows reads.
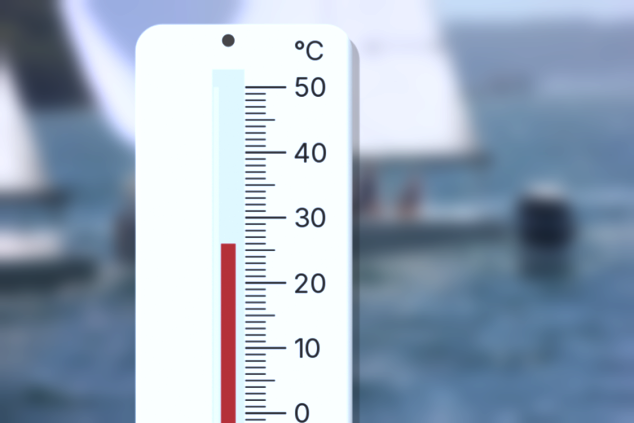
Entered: value=26 unit=°C
